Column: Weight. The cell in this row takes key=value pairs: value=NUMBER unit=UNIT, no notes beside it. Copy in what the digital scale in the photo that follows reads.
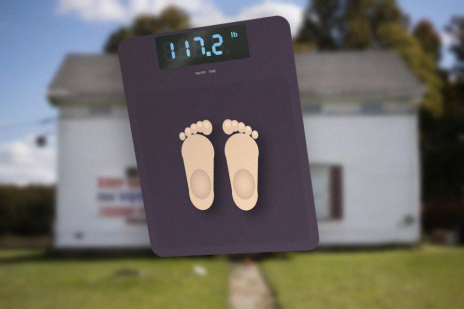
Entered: value=117.2 unit=lb
